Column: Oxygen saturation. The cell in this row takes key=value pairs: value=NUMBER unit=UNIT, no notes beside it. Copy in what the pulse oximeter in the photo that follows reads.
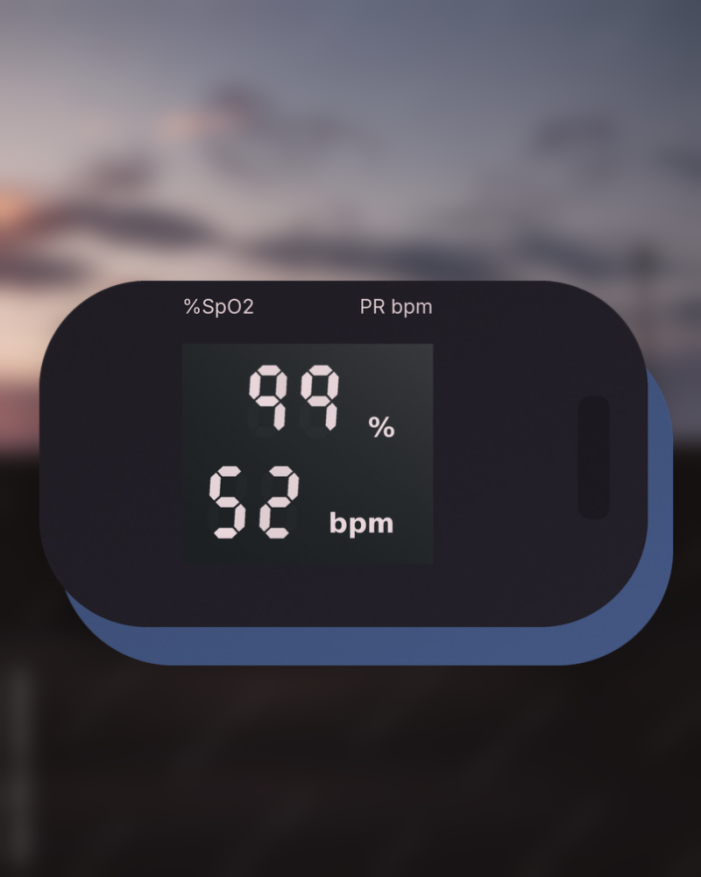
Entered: value=99 unit=%
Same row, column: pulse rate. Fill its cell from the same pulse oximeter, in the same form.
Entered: value=52 unit=bpm
